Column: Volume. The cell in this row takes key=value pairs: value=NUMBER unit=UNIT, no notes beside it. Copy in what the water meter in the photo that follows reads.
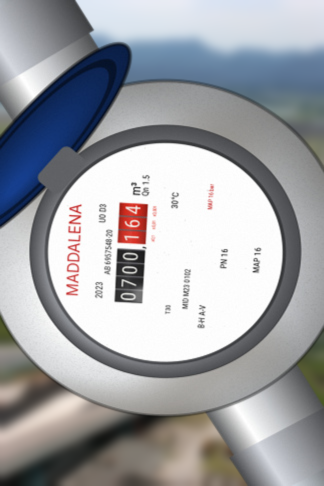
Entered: value=700.164 unit=m³
